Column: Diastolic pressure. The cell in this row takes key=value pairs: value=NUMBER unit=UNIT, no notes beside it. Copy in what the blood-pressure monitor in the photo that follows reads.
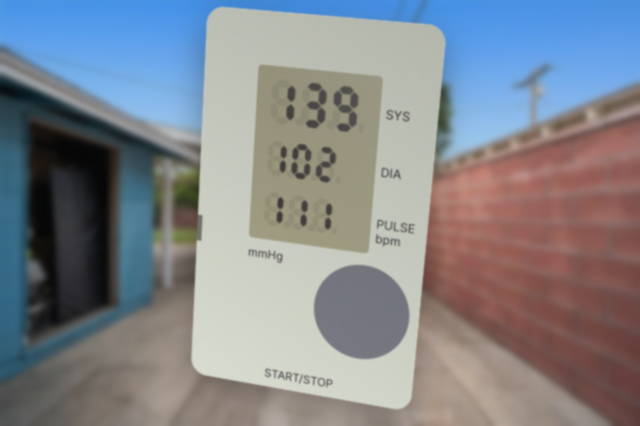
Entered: value=102 unit=mmHg
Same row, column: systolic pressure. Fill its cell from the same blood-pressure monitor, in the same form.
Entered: value=139 unit=mmHg
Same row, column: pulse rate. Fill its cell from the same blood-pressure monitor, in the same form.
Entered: value=111 unit=bpm
